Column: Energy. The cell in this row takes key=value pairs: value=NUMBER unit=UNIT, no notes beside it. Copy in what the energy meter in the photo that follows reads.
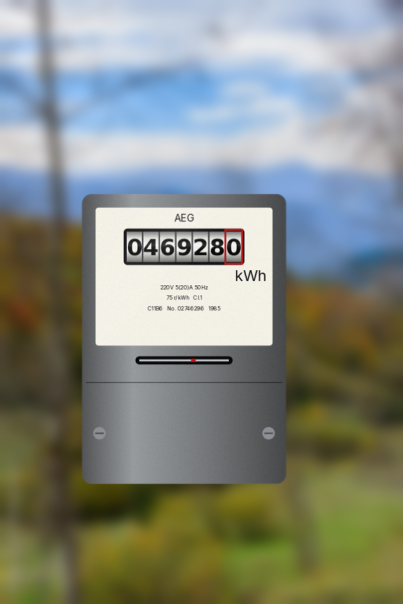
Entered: value=46928.0 unit=kWh
